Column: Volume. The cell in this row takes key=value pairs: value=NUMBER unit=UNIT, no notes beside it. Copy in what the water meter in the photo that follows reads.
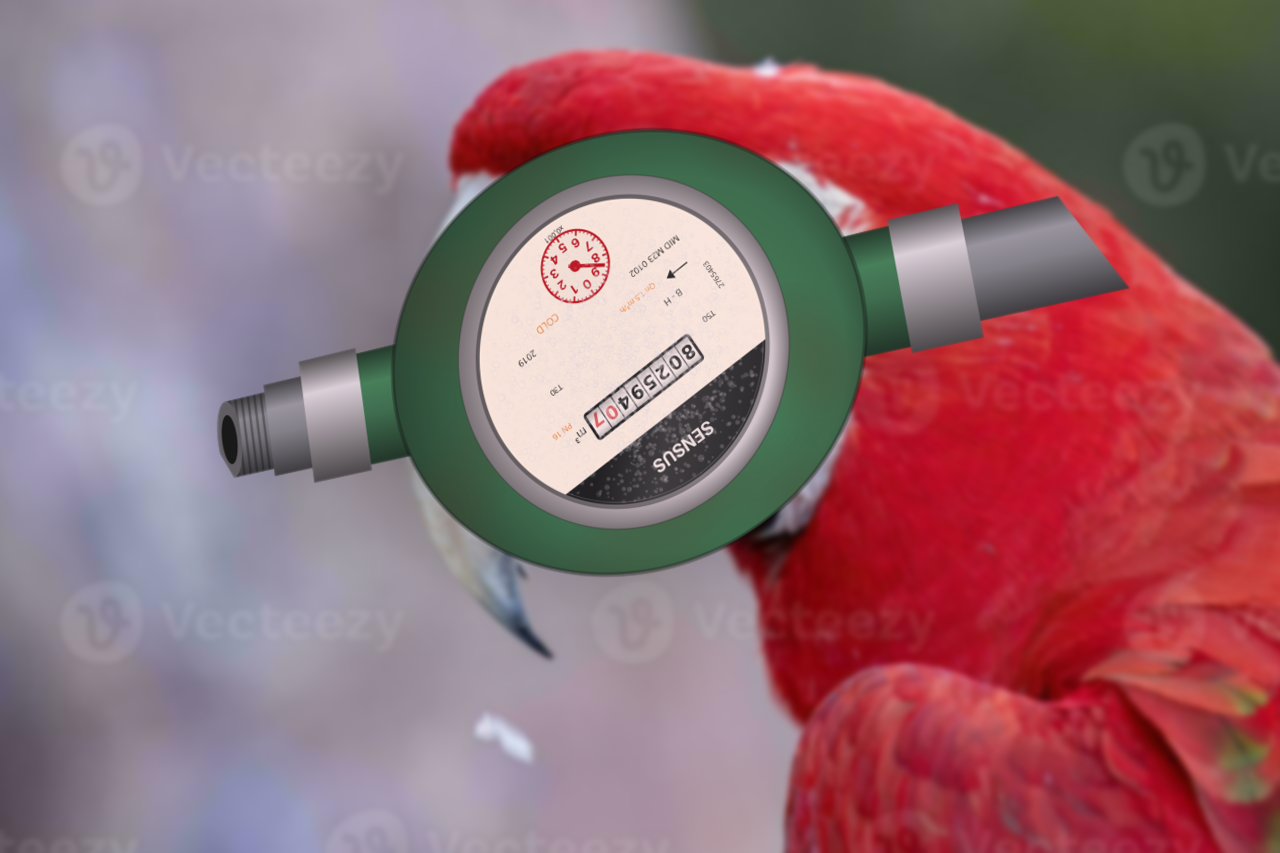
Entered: value=802594.068 unit=m³
